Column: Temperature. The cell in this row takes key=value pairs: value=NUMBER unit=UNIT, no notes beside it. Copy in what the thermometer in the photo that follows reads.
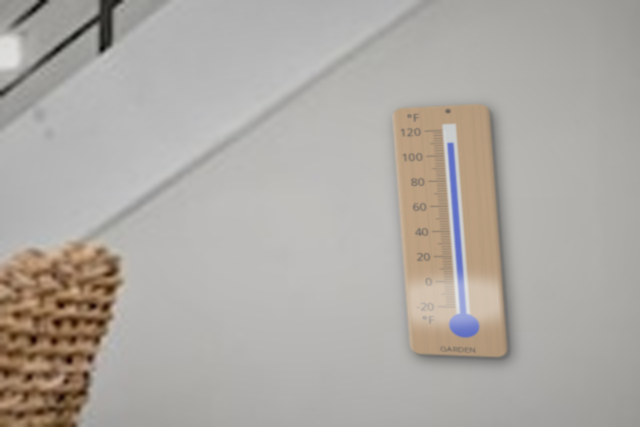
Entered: value=110 unit=°F
